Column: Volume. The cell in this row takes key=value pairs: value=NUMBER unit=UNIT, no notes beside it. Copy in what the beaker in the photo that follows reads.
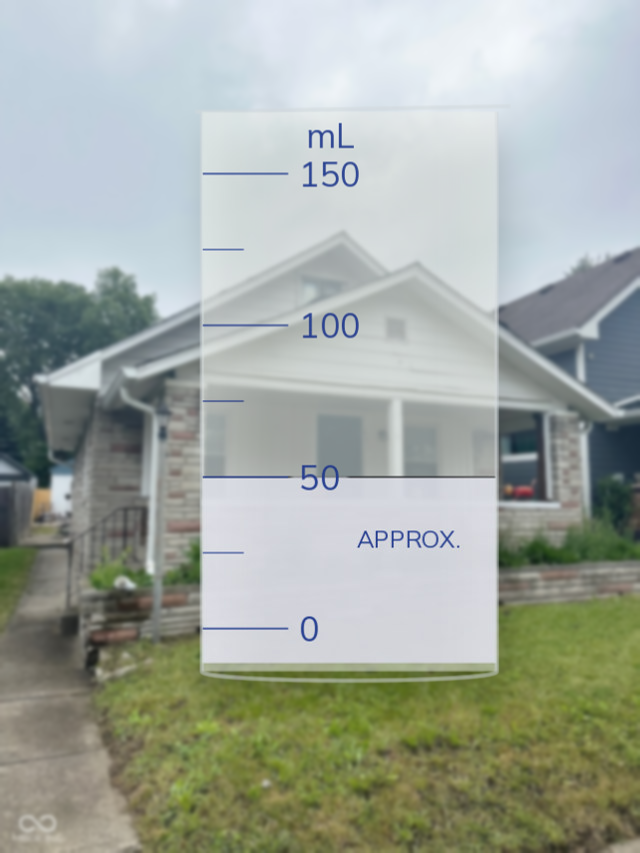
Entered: value=50 unit=mL
